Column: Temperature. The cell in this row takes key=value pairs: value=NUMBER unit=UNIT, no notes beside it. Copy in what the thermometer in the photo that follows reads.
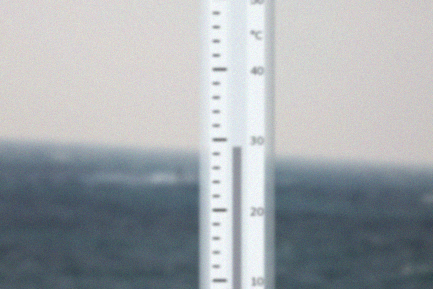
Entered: value=29 unit=°C
